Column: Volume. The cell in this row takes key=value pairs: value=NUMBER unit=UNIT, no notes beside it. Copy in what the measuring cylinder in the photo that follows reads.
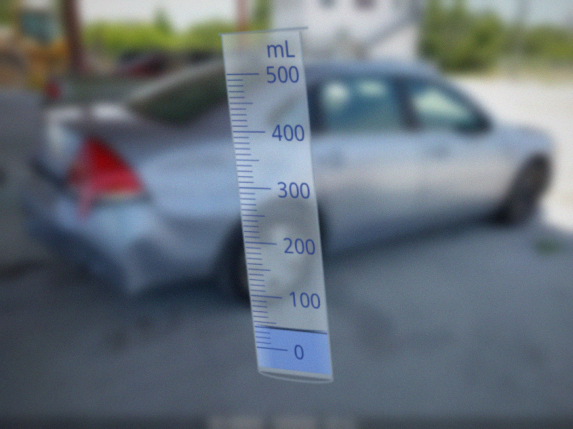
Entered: value=40 unit=mL
